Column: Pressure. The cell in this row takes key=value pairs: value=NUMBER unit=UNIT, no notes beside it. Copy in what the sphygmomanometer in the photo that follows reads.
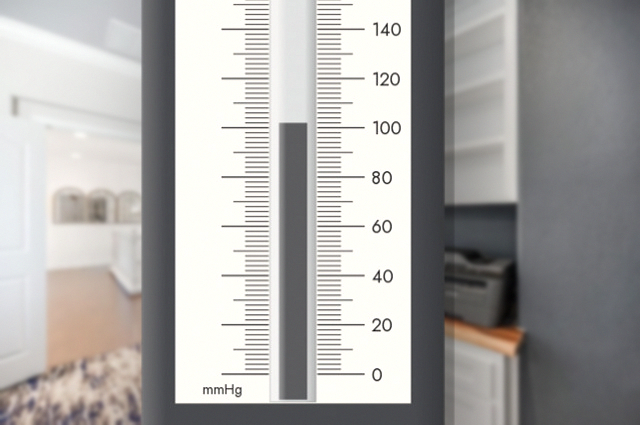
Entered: value=102 unit=mmHg
